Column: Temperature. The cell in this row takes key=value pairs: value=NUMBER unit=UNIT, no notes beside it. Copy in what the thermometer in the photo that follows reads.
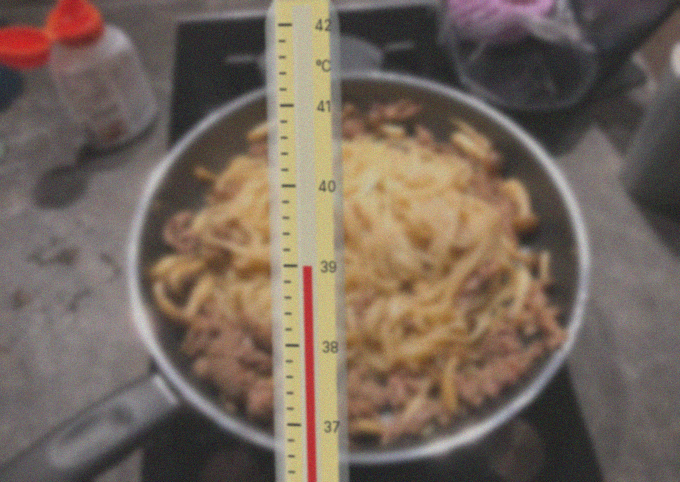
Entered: value=39 unit=°C
